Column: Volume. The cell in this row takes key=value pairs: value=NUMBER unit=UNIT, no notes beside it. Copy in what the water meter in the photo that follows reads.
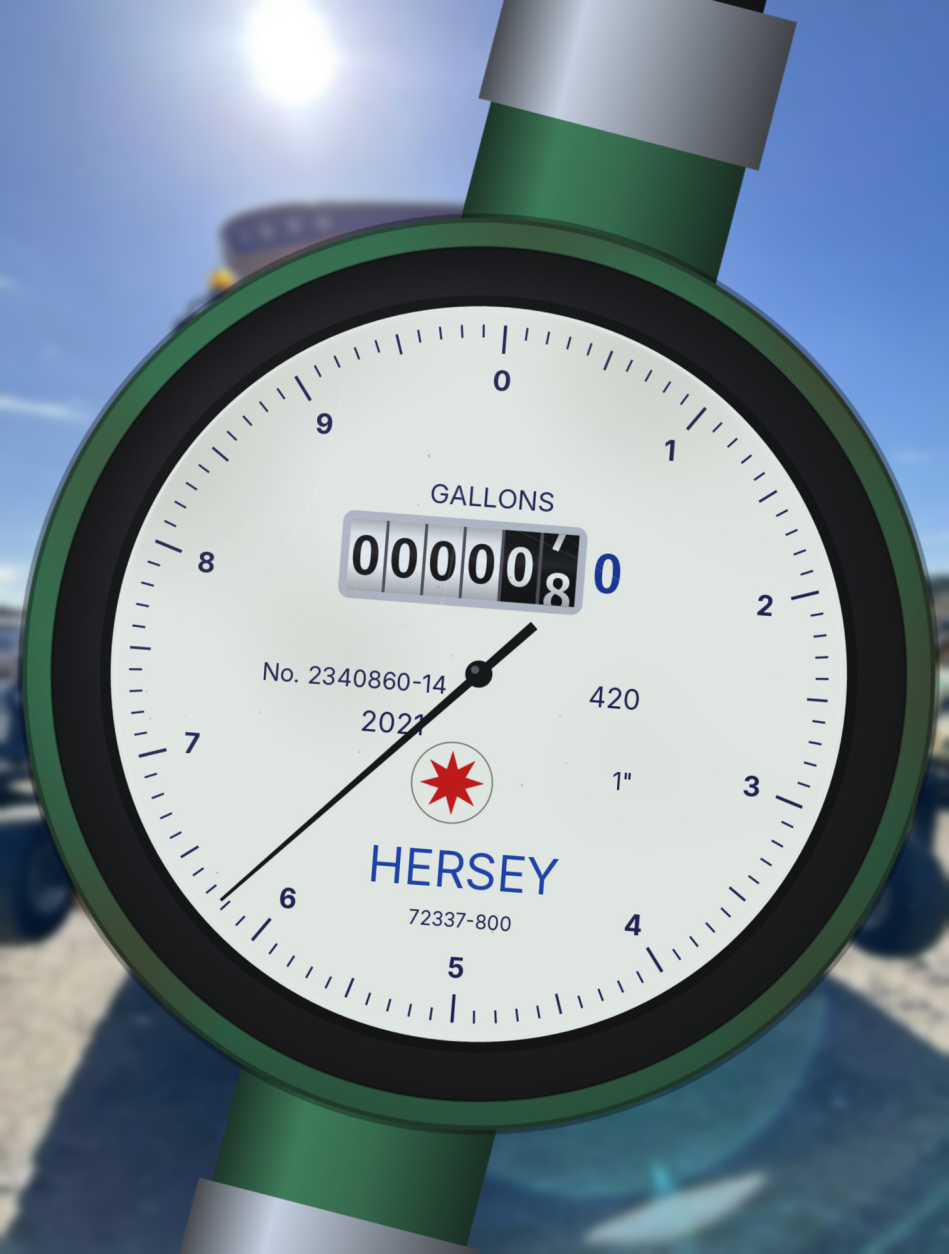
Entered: value=76.2 unit=gal
